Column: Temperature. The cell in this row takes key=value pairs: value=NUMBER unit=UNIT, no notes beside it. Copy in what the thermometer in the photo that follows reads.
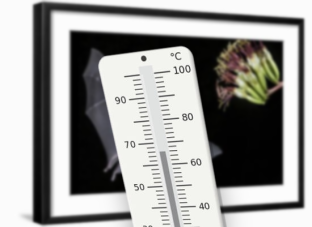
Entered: value=66 unit=°C
